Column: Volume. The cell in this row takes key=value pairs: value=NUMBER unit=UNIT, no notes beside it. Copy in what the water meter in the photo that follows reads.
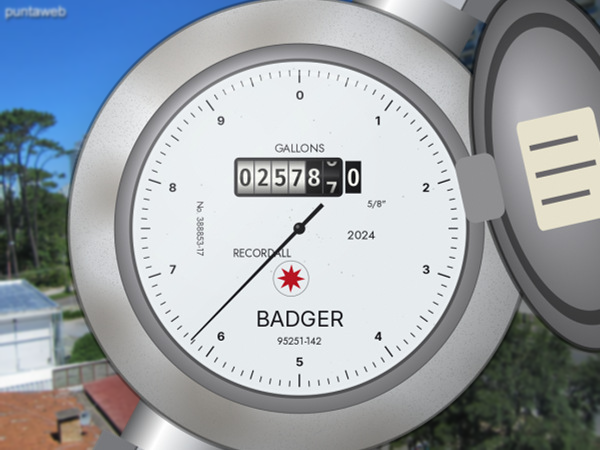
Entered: value=257866.2 unit=gal
